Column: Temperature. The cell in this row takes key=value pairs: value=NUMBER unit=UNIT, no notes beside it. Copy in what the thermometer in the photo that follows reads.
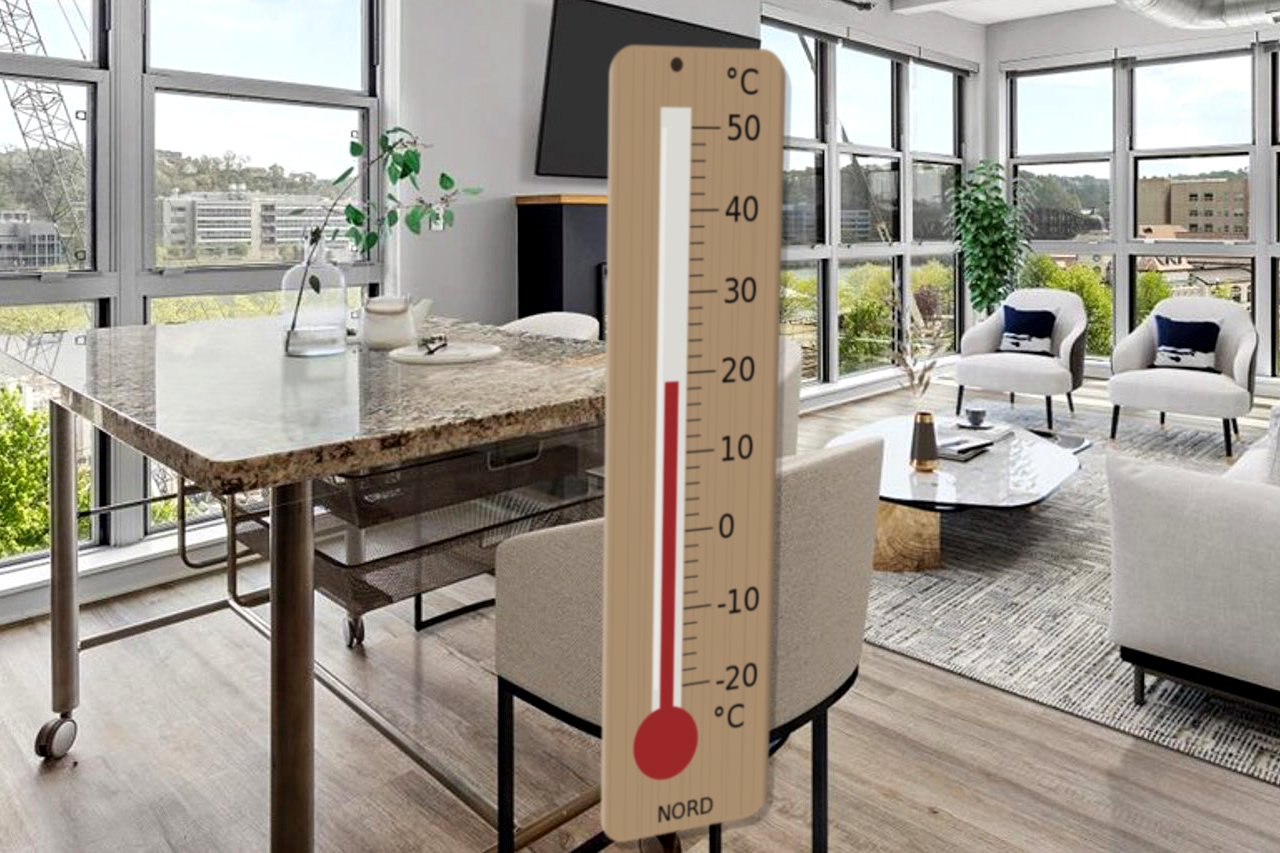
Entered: value=19 unit=°C
